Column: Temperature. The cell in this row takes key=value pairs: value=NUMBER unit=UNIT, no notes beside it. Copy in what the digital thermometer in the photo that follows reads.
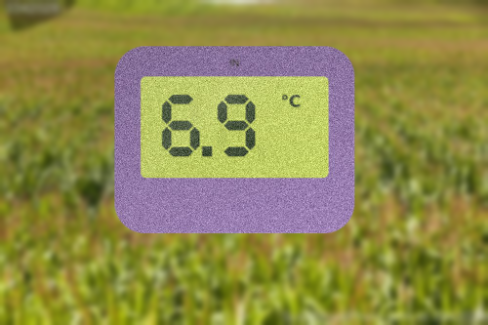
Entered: value=6.9 unit=°C
